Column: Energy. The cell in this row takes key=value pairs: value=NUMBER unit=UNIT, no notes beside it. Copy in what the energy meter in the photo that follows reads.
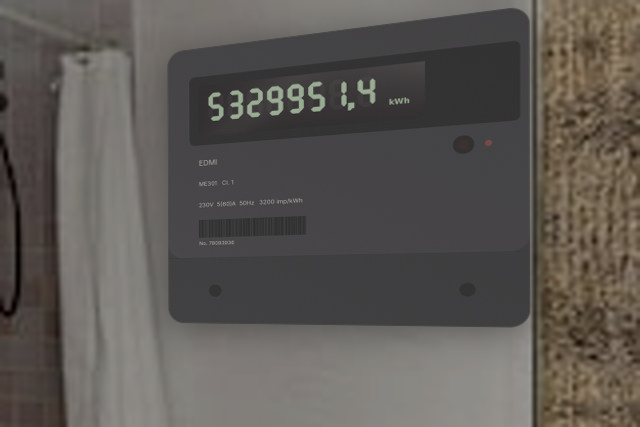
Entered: value=5329951.4 unit=kWh
